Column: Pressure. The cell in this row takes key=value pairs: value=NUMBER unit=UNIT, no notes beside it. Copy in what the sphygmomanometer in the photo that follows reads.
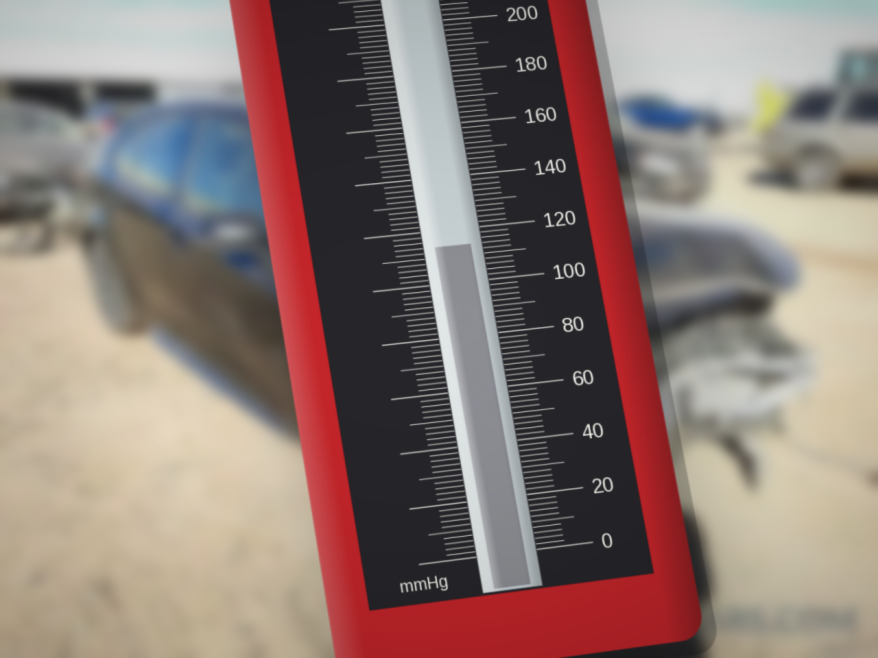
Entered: value=114 unit=mmHg
